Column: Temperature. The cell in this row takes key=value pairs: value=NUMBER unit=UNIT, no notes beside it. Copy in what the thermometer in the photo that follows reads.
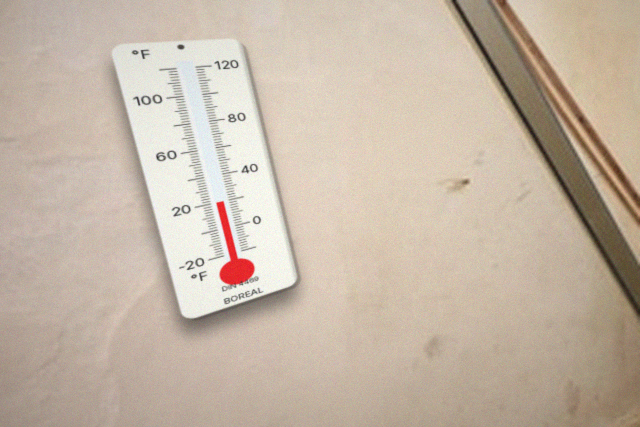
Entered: value=20 unit=°F
